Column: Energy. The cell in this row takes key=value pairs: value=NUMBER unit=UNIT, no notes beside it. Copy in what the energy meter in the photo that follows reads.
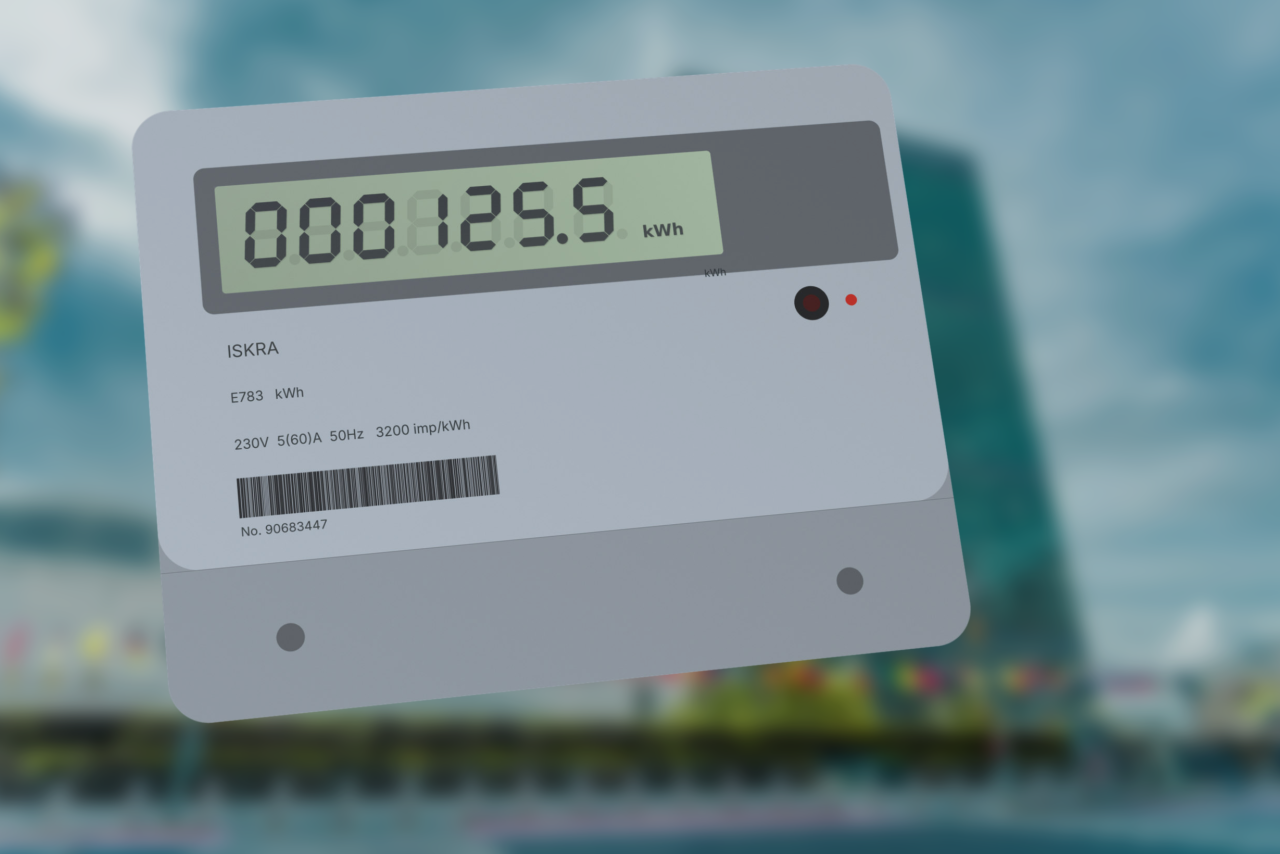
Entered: value=125.5 unit=kWh
